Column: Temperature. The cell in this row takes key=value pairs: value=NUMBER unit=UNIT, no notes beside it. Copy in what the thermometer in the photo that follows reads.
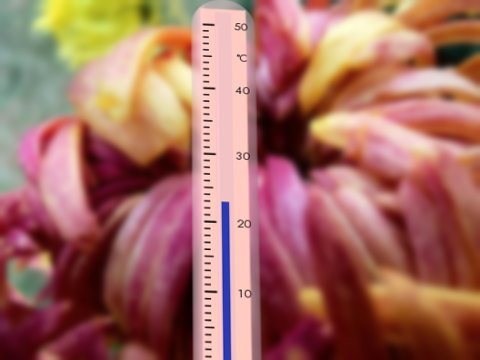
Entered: value=23 unit=°C
